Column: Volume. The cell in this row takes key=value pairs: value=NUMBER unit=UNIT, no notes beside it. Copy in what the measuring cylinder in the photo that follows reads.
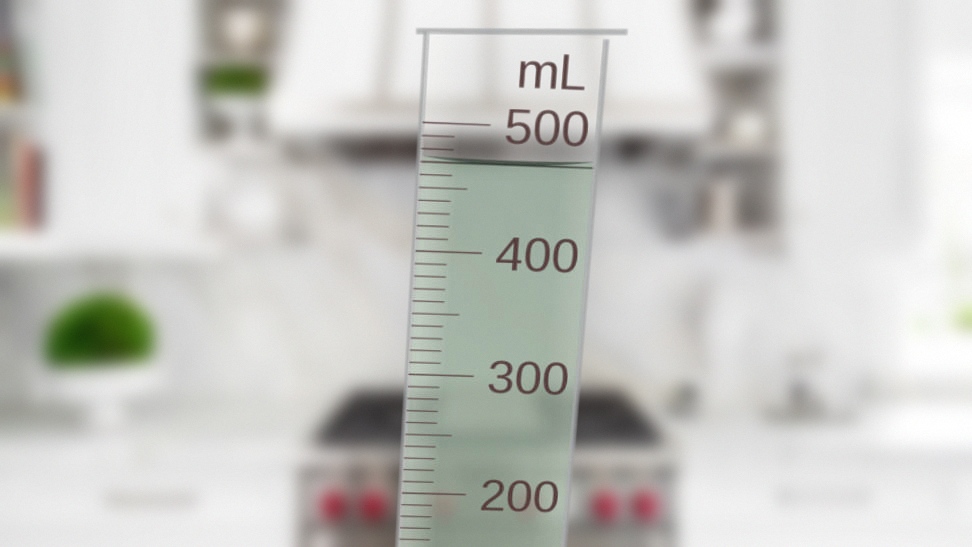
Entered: value=470 unit=mL
